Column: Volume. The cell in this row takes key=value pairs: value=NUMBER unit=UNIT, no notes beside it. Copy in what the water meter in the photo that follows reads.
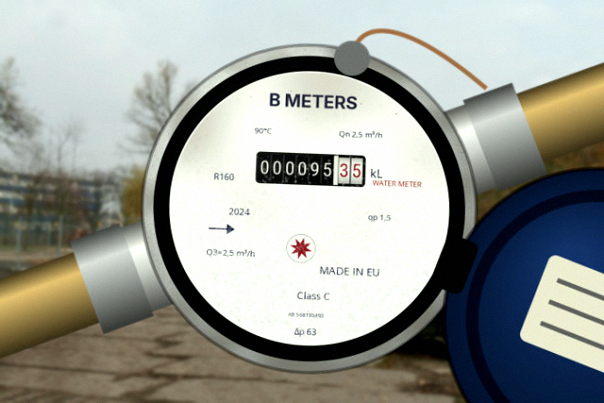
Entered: value=95.35 unit=kL
